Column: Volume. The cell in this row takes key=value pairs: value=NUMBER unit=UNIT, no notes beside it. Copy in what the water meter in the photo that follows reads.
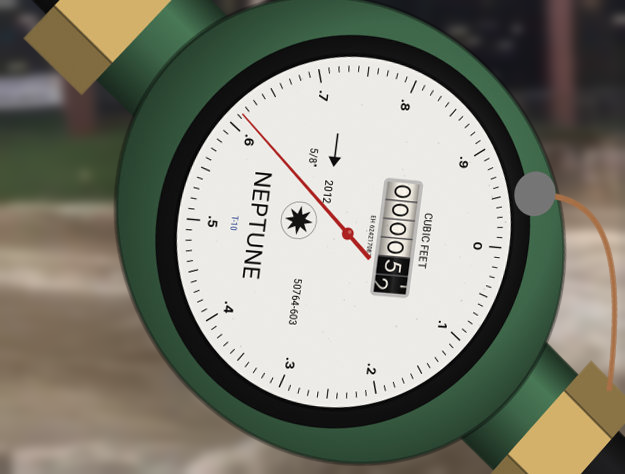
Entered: value=51.61 unit=ft³
